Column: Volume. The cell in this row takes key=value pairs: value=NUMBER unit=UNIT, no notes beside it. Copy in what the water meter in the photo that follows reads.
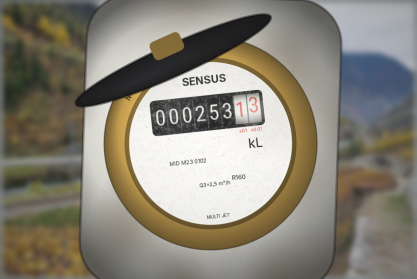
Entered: value=253.13 unit=kL
